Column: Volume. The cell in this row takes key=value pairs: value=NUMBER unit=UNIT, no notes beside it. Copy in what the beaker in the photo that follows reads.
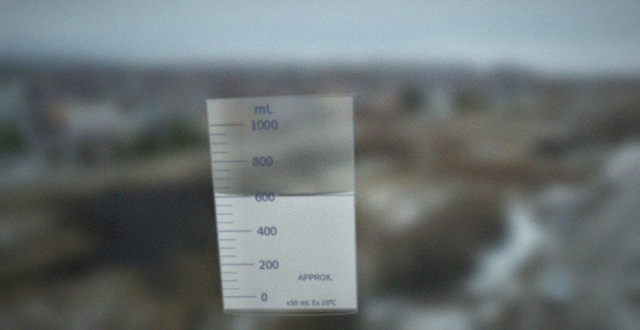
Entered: value=600 unit=mL
